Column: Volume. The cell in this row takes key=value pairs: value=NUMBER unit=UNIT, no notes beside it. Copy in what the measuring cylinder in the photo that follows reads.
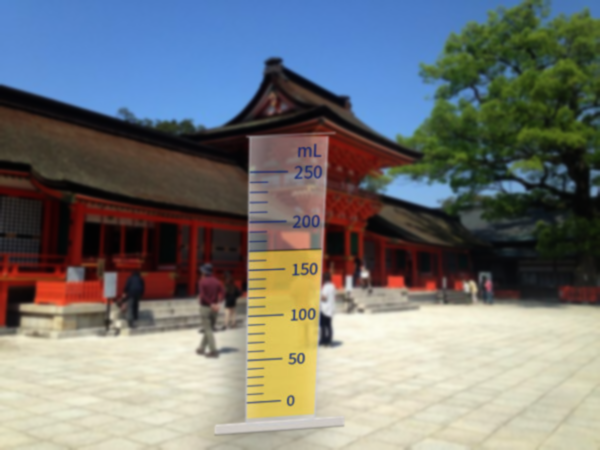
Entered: value=170 unit=mL
